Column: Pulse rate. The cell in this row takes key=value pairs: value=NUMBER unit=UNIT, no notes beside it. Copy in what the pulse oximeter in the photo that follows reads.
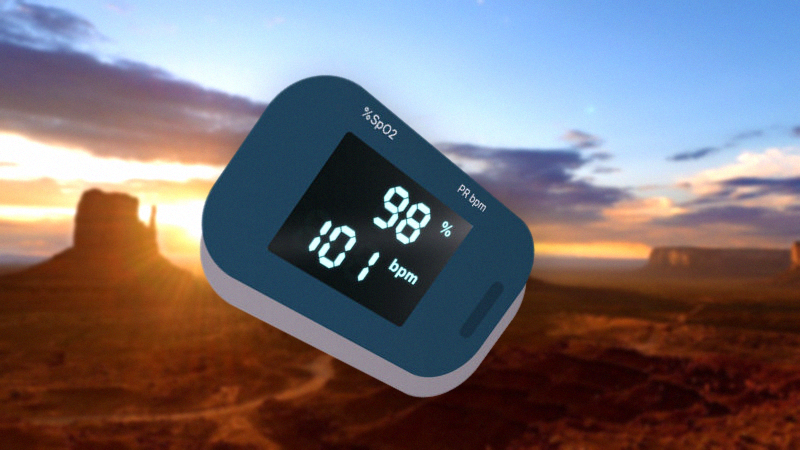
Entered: value=101 unit=bpm
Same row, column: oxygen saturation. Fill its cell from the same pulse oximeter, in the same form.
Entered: value=98 unit=%
